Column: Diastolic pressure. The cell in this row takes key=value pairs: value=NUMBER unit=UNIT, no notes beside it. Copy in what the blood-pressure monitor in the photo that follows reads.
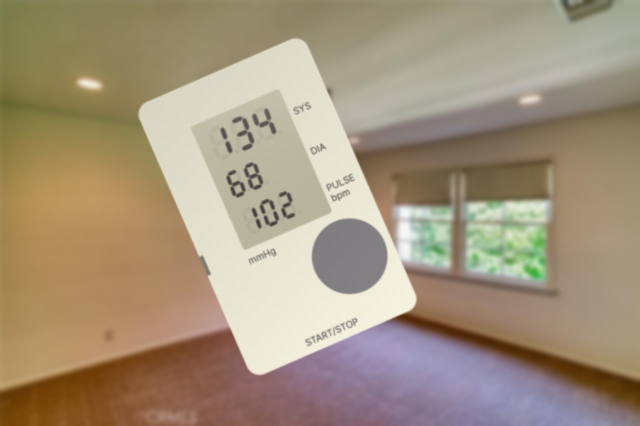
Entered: value=68 unit=mmHg
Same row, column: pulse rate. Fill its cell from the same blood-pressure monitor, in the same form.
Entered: value=102 unit=bpm
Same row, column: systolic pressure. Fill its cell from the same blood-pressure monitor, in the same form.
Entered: value=134 unit=mmHg
